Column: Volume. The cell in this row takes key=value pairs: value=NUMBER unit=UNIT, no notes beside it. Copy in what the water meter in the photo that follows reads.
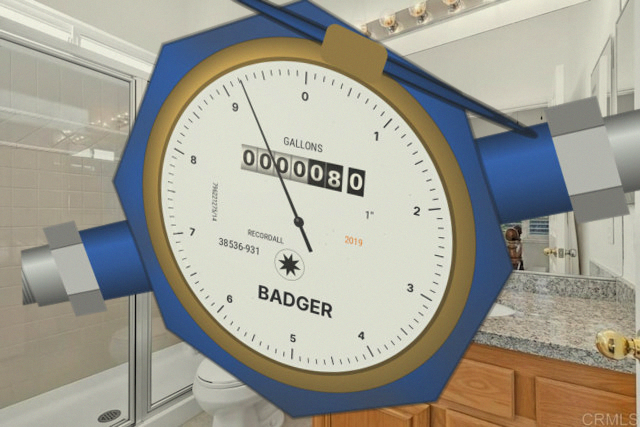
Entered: value=79.2 unit=gal
